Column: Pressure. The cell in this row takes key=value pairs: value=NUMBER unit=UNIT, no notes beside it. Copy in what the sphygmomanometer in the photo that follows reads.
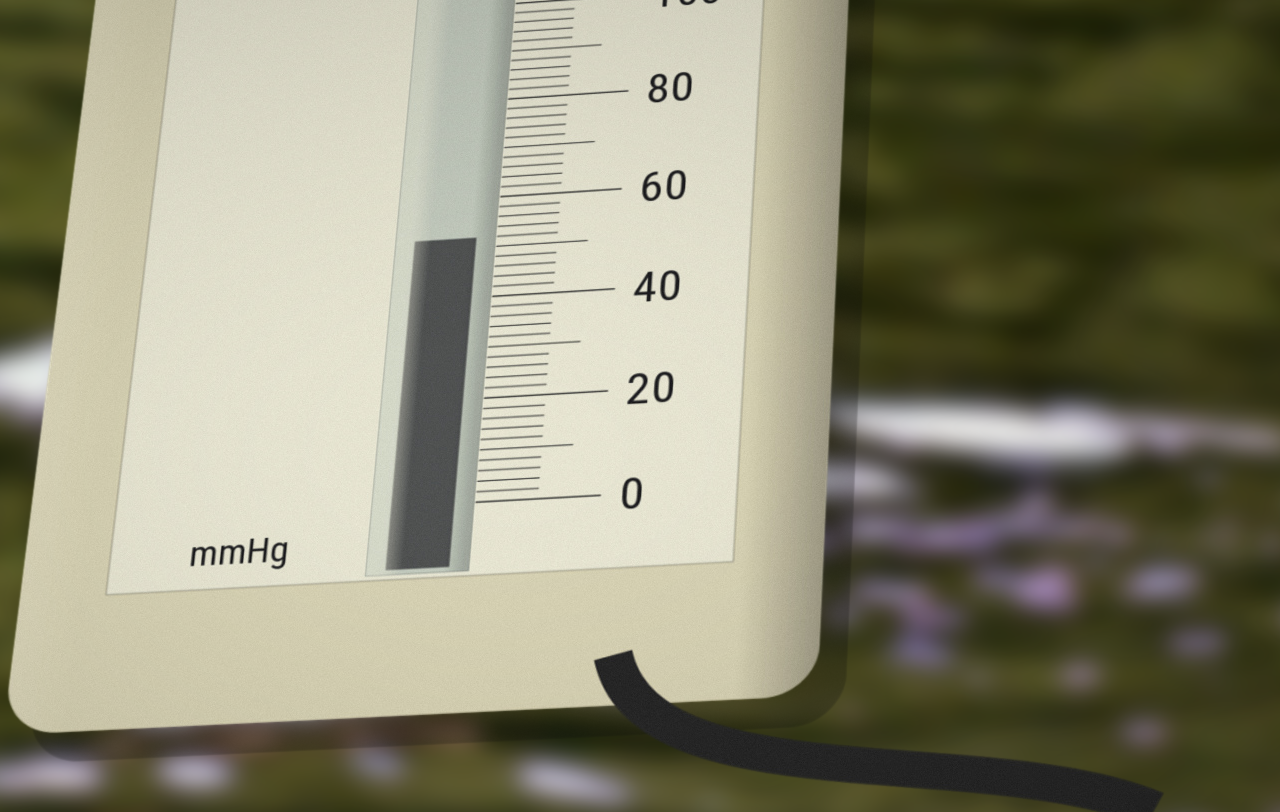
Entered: value=52 unit=mmHg
